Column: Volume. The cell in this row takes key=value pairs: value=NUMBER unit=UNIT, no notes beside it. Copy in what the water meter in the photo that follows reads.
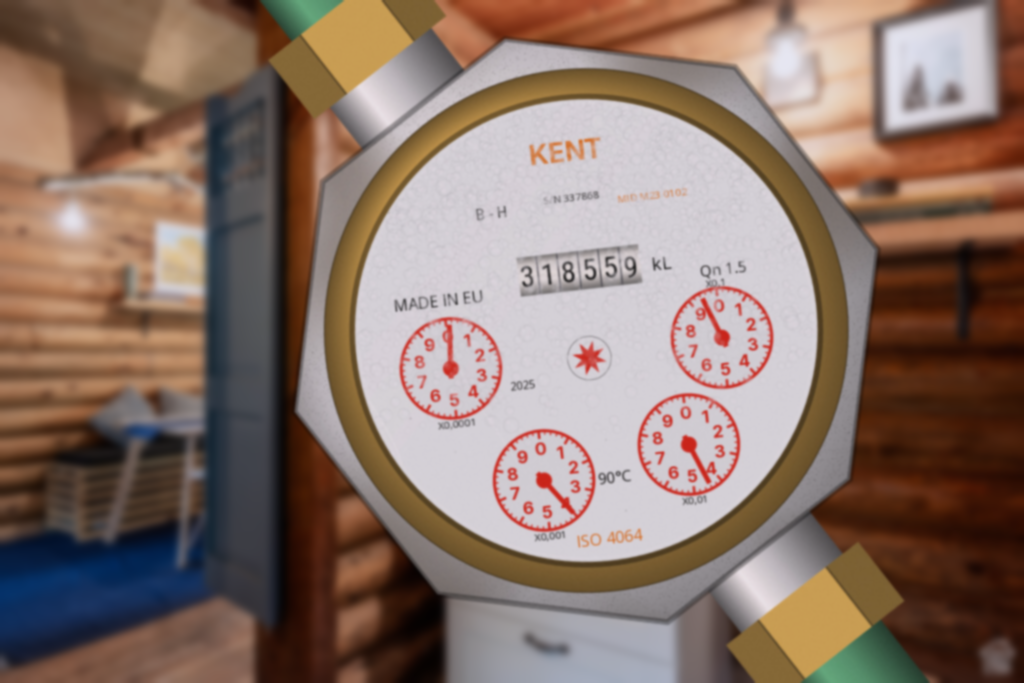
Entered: value=318558.9440 unit=kL
